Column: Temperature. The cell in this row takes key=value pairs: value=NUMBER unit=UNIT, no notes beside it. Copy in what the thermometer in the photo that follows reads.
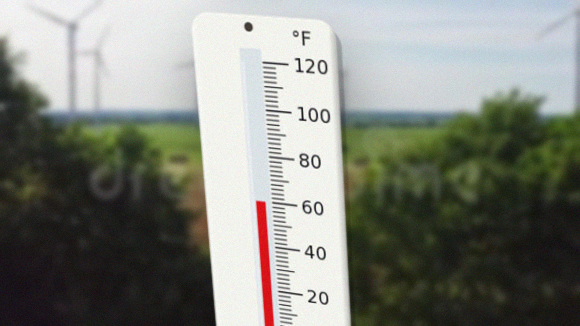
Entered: value=60 unit=°F
